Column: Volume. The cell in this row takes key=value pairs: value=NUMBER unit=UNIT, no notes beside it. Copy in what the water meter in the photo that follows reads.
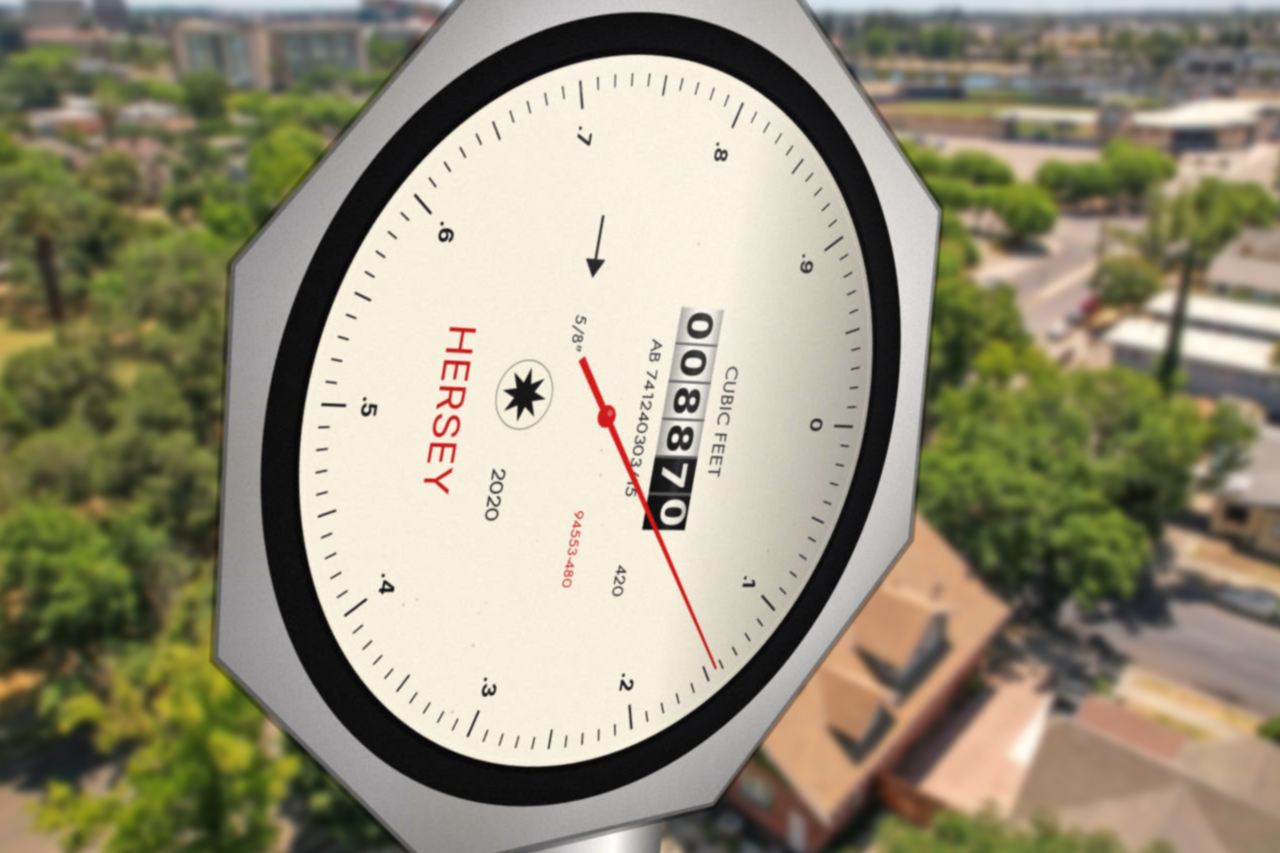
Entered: value=8870.14 unit=ft³
